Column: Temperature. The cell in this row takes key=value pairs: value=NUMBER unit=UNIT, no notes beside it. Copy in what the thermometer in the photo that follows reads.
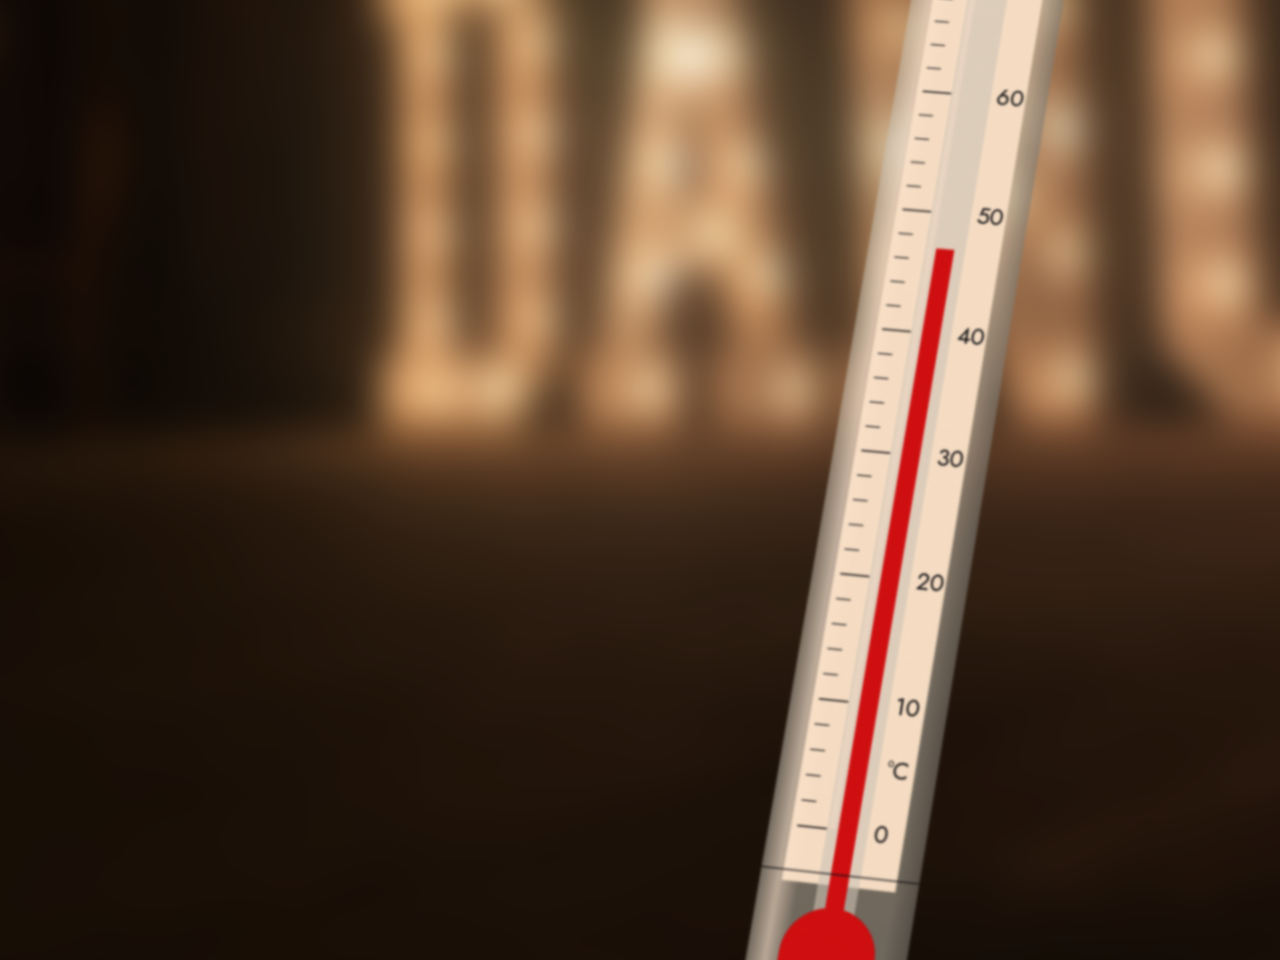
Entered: value=47 unit=°C
